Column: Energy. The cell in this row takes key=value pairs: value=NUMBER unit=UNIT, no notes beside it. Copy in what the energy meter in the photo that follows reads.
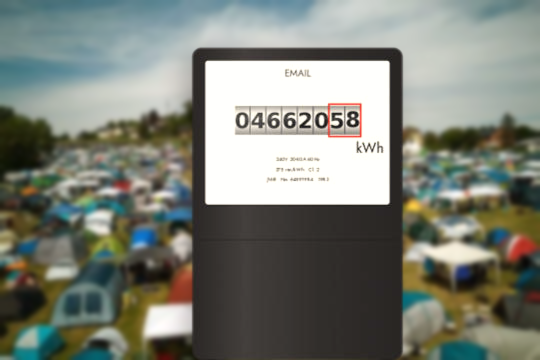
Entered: value=46620.58 unit=kWh
